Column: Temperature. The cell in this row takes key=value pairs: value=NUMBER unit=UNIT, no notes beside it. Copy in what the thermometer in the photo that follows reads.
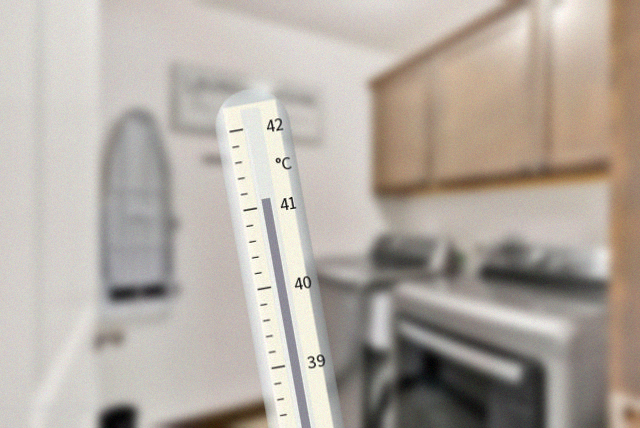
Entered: value=41.1 unit=°C
